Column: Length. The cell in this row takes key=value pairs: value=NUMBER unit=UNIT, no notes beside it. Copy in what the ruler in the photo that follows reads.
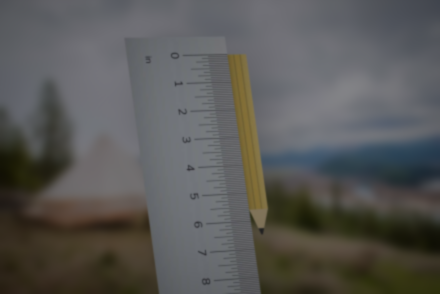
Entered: value=6.5 unit=in
